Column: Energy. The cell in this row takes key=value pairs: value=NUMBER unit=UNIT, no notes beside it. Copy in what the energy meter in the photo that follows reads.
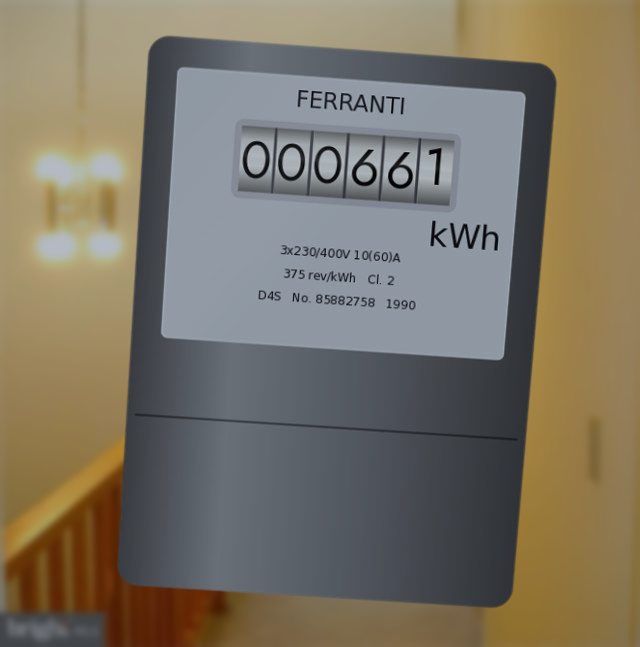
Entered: value=661 unit=kWh
